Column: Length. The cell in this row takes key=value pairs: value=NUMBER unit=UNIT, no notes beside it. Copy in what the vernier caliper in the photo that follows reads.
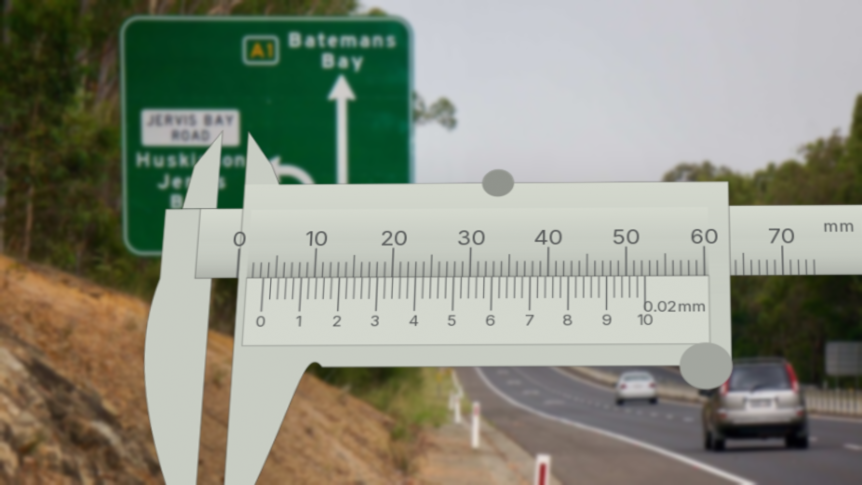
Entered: value=3.4 unit=mm
